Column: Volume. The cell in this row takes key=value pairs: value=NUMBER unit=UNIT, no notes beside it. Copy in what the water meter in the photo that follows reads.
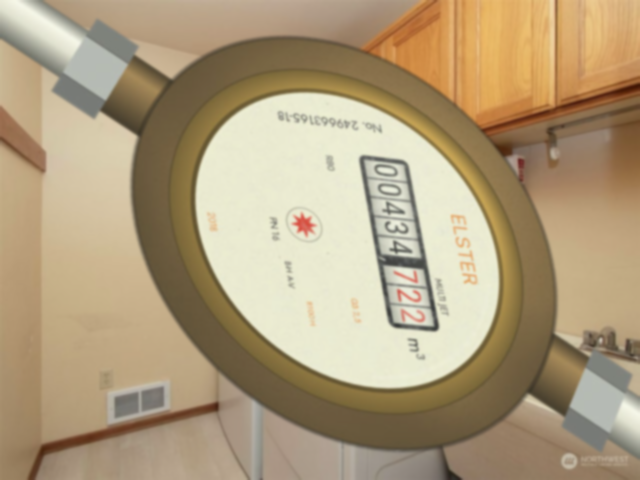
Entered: value=434.722 unit=m³
